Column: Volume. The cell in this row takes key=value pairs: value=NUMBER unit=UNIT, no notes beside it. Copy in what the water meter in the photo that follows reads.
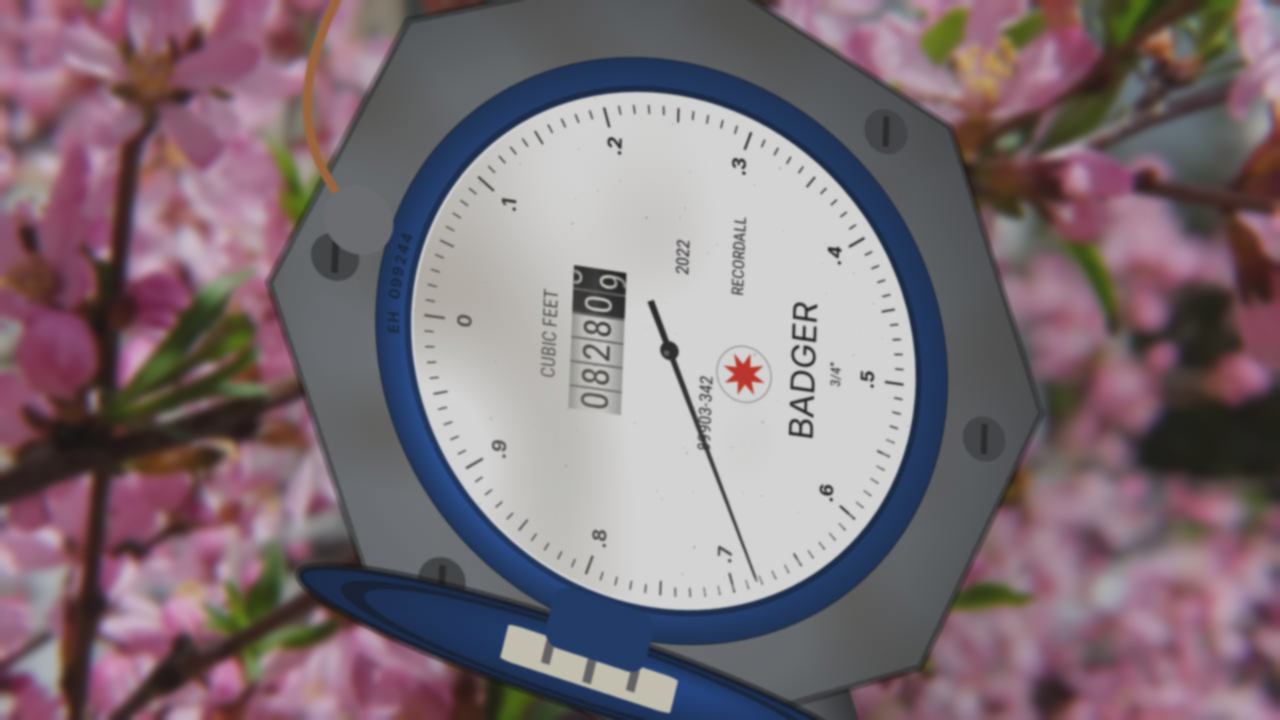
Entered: value=82808.68 unit=ft³
